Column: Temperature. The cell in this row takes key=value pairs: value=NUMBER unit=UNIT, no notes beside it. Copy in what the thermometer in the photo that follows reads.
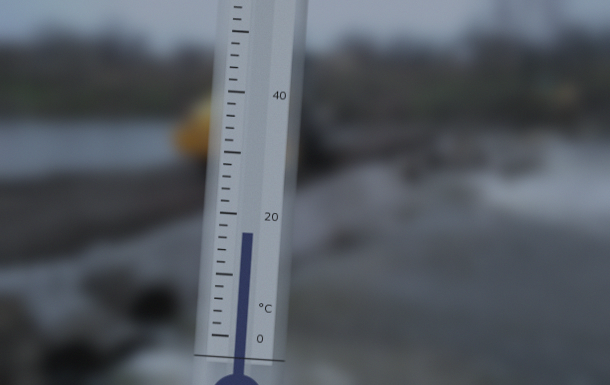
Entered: value=17 unit=°C
